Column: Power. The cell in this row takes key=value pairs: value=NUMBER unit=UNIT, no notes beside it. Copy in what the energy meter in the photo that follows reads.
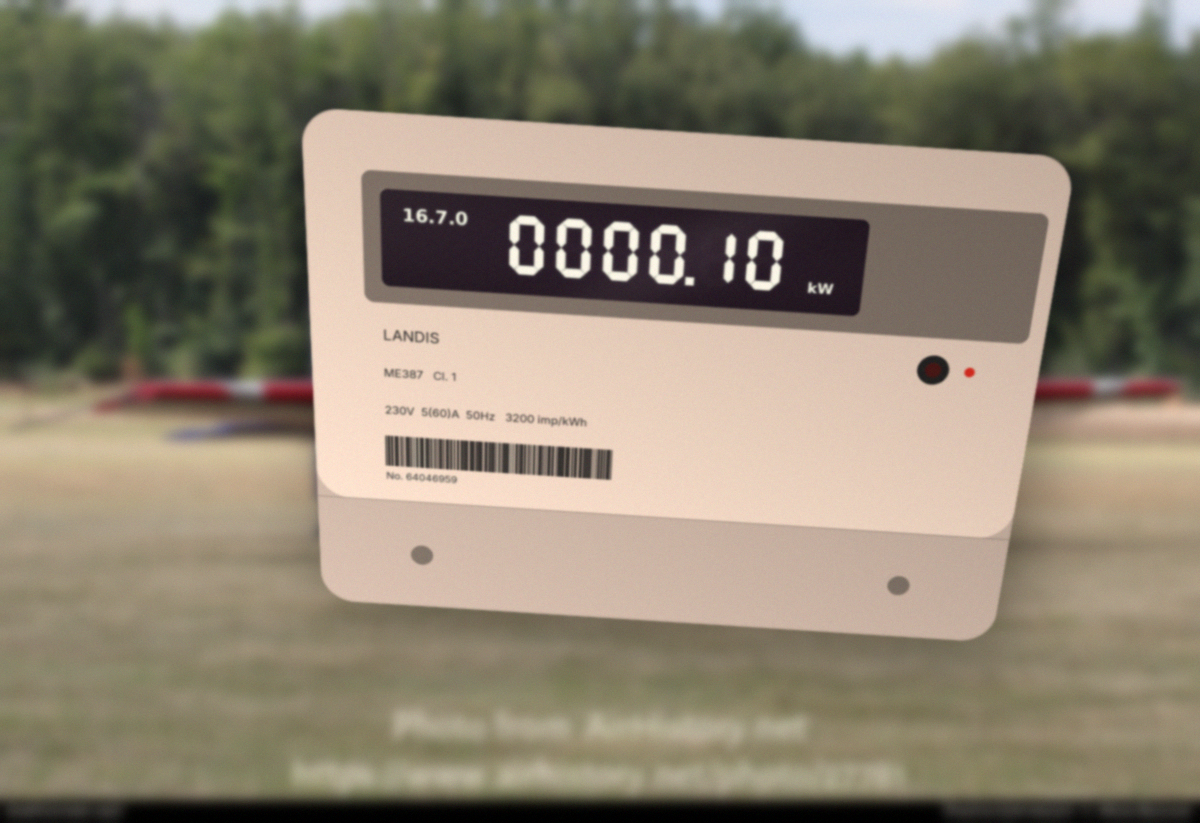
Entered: value=0.10 unit=kW
